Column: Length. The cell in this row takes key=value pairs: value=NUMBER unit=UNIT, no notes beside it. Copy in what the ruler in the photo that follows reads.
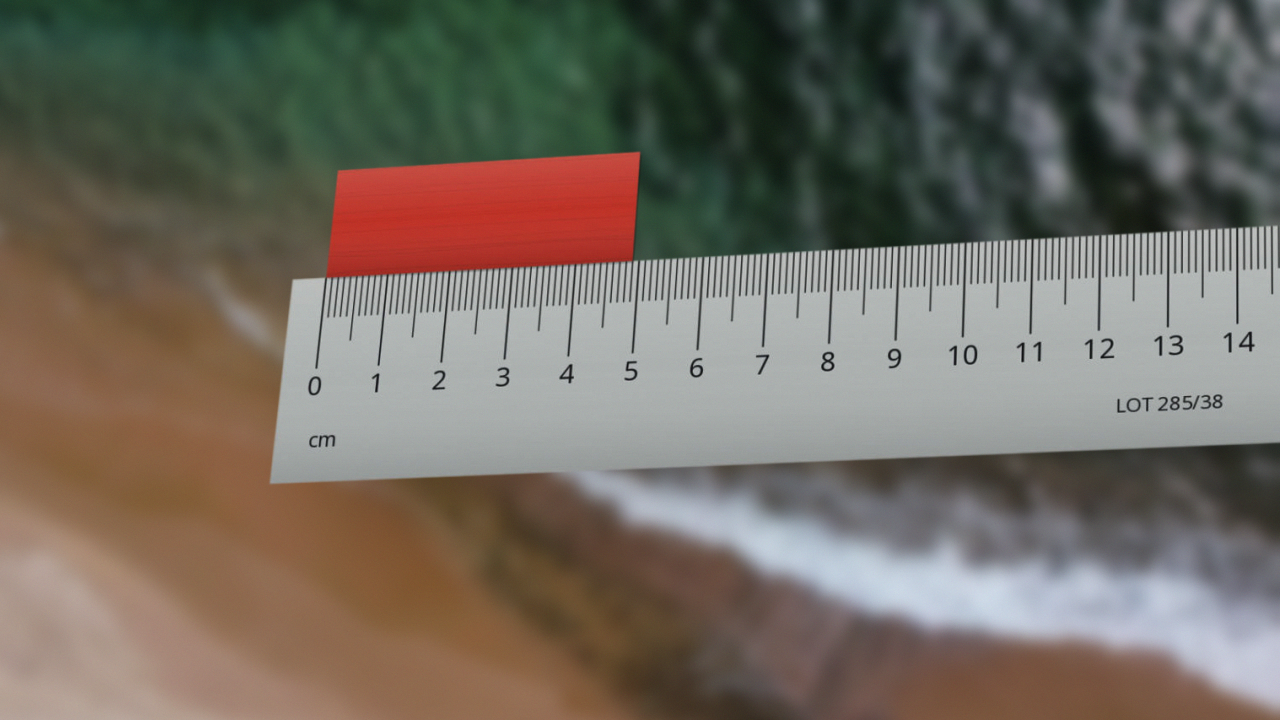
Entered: value=4.9 unit=cm
